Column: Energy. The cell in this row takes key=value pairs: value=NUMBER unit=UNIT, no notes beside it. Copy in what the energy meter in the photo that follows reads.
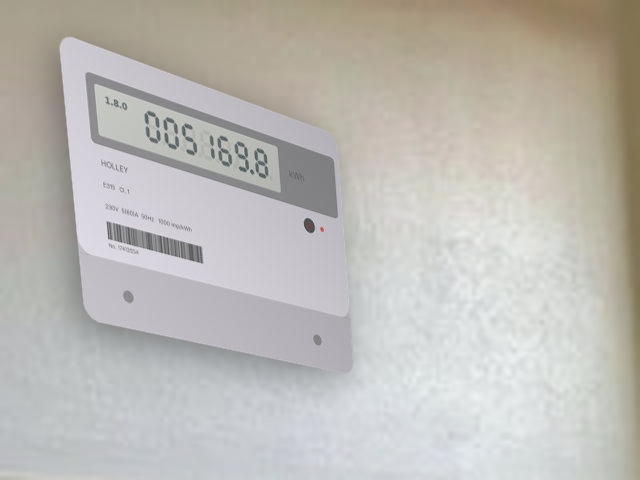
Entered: value=5169.8 unit=kWh
